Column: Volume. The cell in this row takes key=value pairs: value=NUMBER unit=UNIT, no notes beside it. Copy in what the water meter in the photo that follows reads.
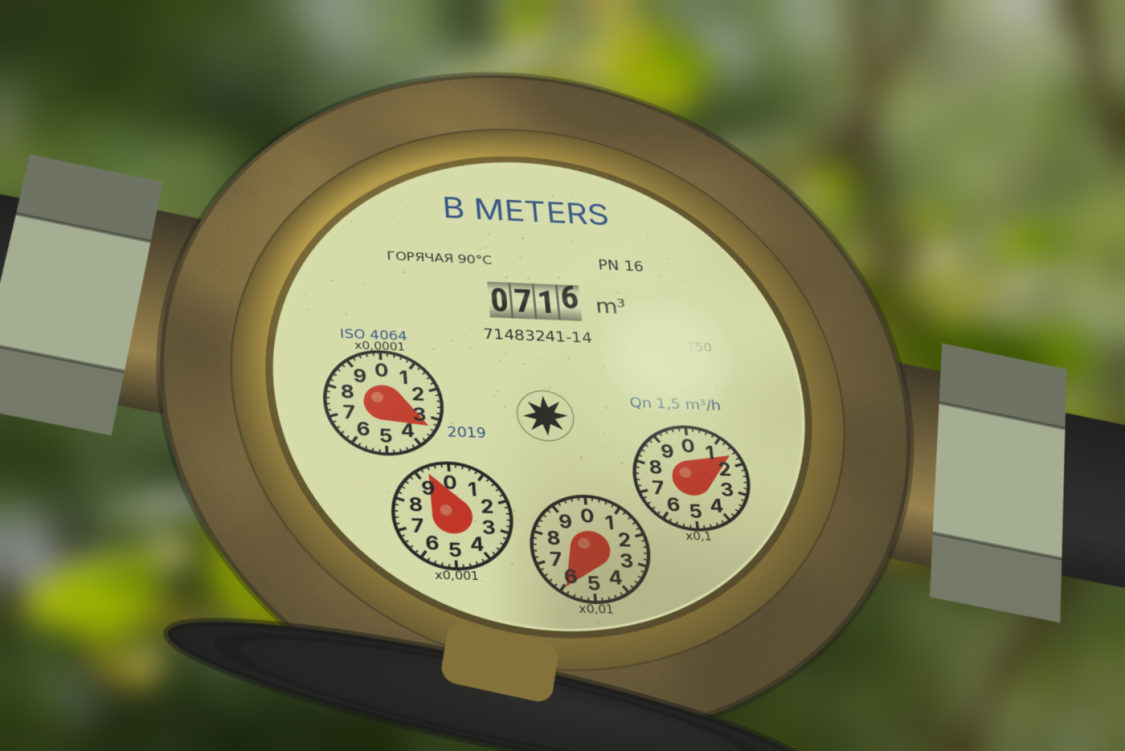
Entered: value=716.1593 unit=m³
